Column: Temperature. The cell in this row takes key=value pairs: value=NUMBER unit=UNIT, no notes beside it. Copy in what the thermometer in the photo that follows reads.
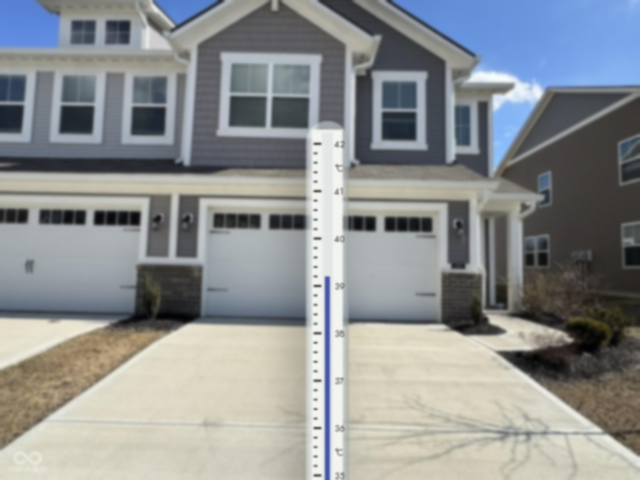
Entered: value=39.2 unit=°C
